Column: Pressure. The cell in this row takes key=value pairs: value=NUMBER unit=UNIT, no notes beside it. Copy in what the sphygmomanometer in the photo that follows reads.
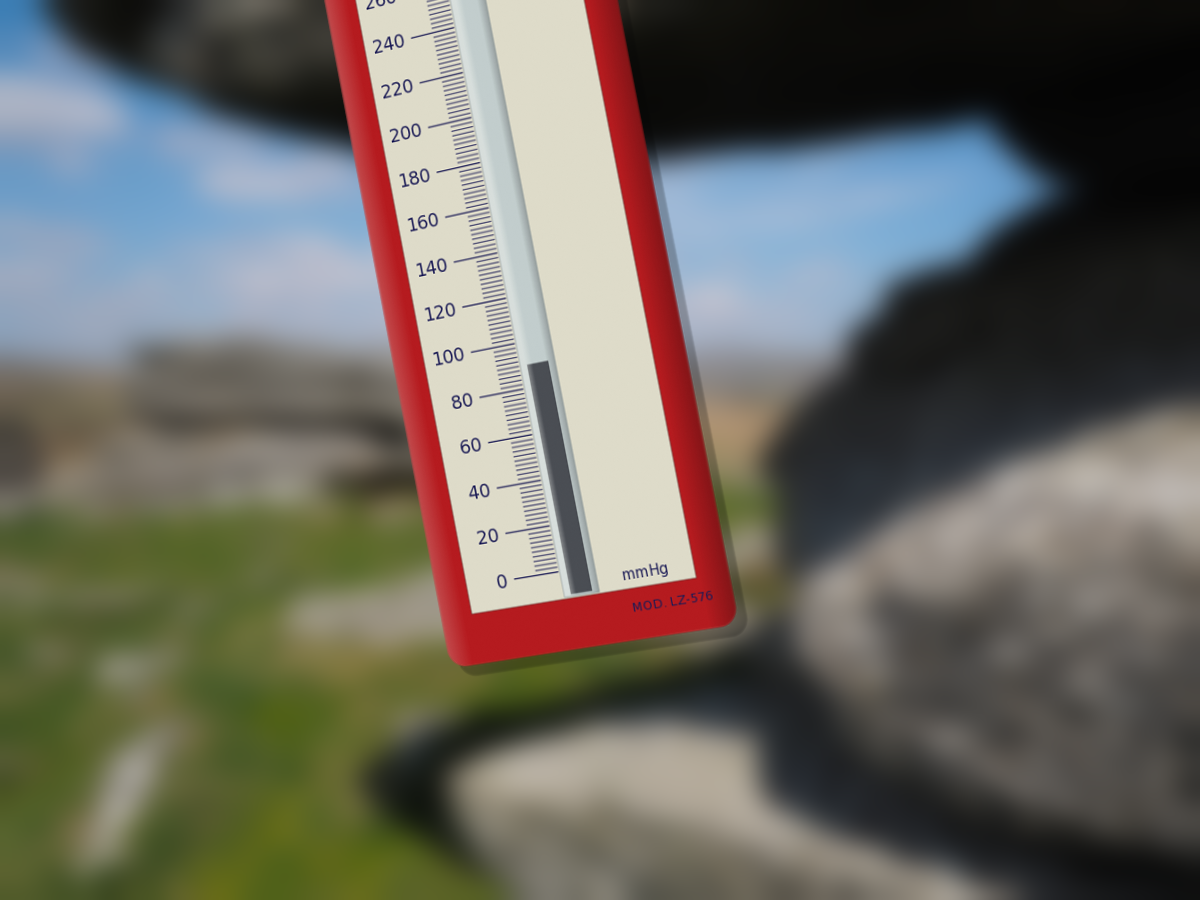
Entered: value=90 unit=mmHg
